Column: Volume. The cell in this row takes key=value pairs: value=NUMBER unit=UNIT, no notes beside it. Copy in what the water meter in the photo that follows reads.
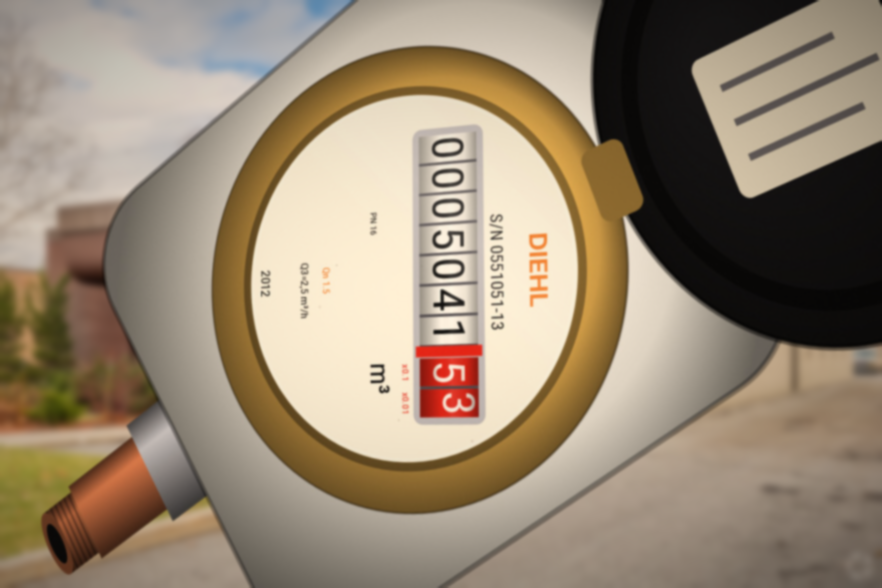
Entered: value=5041.53 unit=m³
